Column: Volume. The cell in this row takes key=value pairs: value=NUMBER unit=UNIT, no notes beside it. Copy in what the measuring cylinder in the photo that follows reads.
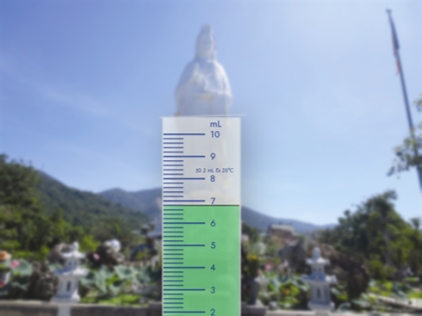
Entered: value=6.8 unit=mL
